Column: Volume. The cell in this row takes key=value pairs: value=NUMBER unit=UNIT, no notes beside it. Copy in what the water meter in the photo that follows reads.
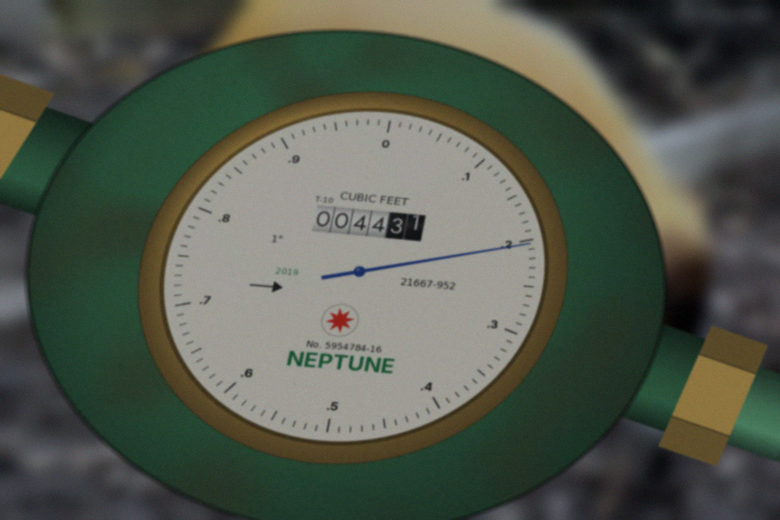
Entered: value=4431.20 unit=ft³
